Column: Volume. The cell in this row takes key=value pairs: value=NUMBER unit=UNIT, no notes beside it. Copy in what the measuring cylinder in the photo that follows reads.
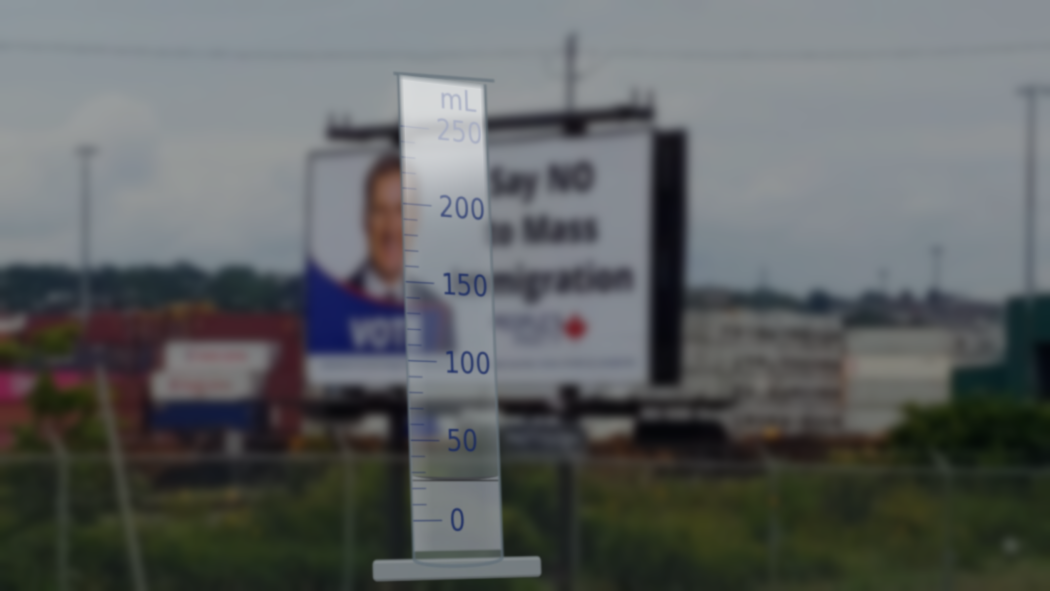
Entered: value=25 unit=mL
